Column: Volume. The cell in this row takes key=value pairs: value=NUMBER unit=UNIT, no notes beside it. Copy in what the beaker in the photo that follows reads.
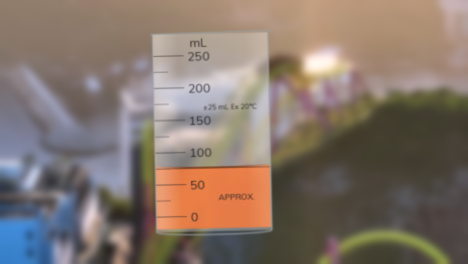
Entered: value=75 unit=mL
